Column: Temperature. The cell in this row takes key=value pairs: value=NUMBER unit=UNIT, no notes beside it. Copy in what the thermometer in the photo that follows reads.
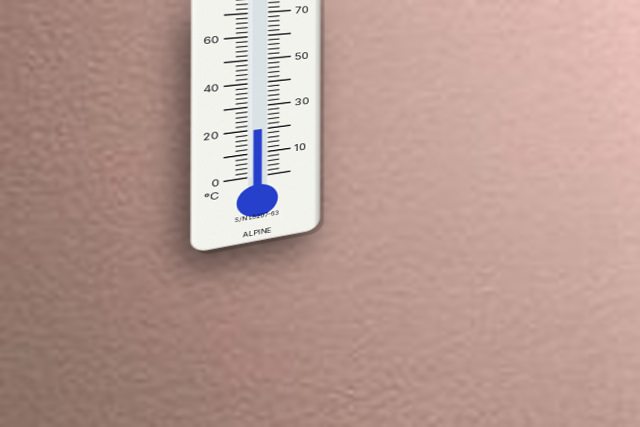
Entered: value=20 unit=°C
